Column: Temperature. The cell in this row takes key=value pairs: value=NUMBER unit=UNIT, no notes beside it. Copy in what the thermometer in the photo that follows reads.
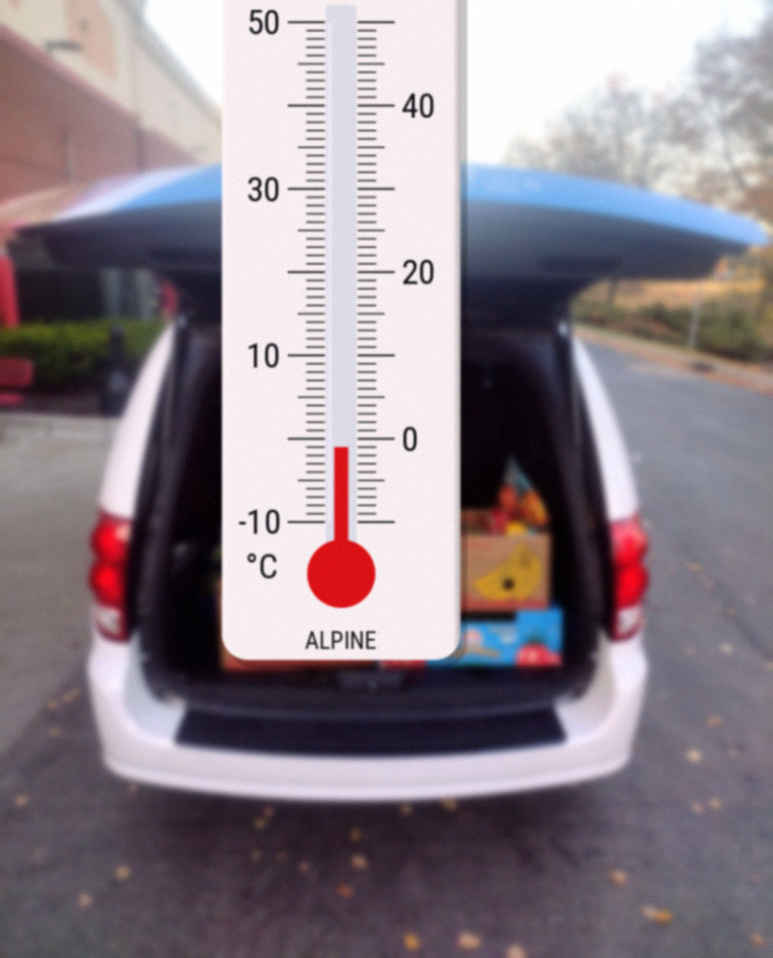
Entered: value=-1 unit=°C
